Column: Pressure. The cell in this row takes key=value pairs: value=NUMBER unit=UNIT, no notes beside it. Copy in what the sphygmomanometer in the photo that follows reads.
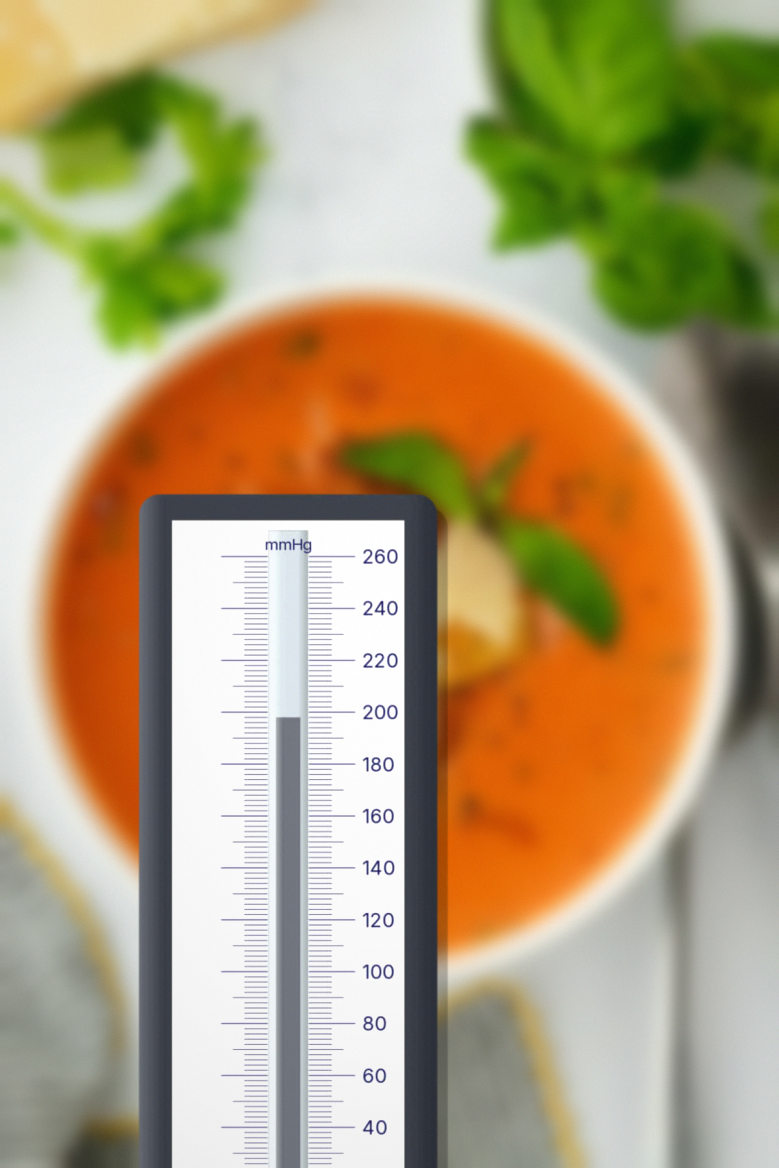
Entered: value=198 unit=mmHg
